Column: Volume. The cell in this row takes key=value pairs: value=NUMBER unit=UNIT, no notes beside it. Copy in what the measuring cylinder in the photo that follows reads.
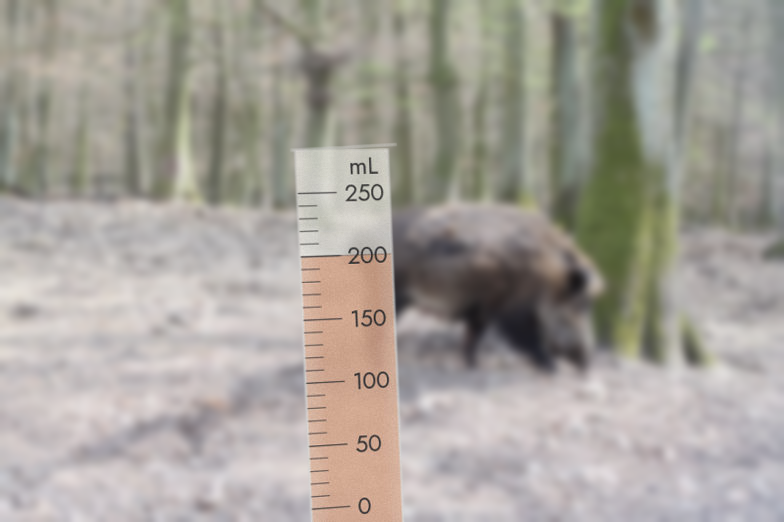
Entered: value=200 unit=mL
